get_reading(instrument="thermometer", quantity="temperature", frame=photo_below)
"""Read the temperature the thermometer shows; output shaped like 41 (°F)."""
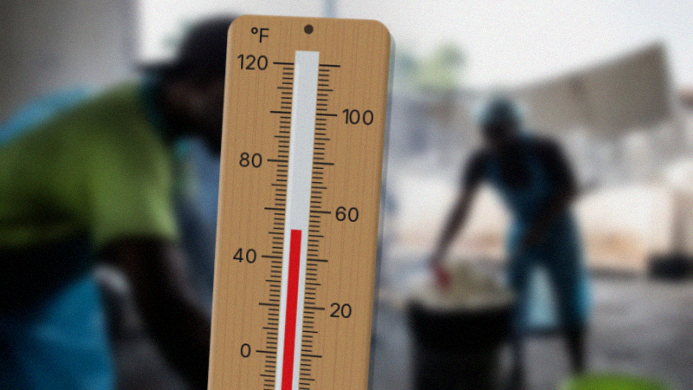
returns 52 (°F)
